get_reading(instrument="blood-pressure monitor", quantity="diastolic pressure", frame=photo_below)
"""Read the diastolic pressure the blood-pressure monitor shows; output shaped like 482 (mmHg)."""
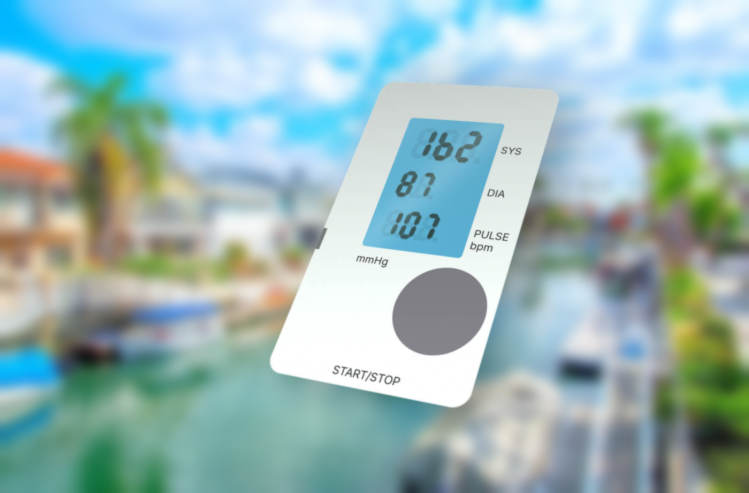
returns 87 (mmHg)
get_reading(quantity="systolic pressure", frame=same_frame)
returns 162 (mmHg)
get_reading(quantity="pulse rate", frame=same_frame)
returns 107 (bpm)
